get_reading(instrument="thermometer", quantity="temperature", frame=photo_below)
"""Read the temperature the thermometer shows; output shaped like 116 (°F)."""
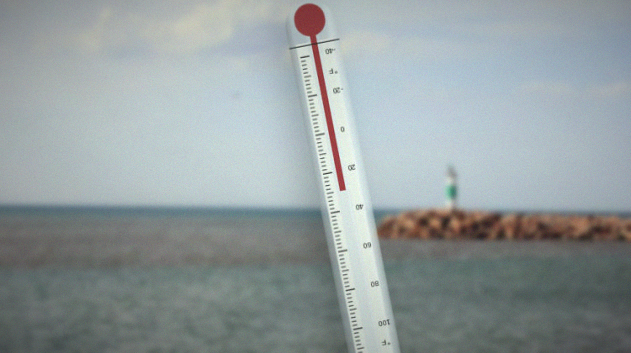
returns 30 (°F)
